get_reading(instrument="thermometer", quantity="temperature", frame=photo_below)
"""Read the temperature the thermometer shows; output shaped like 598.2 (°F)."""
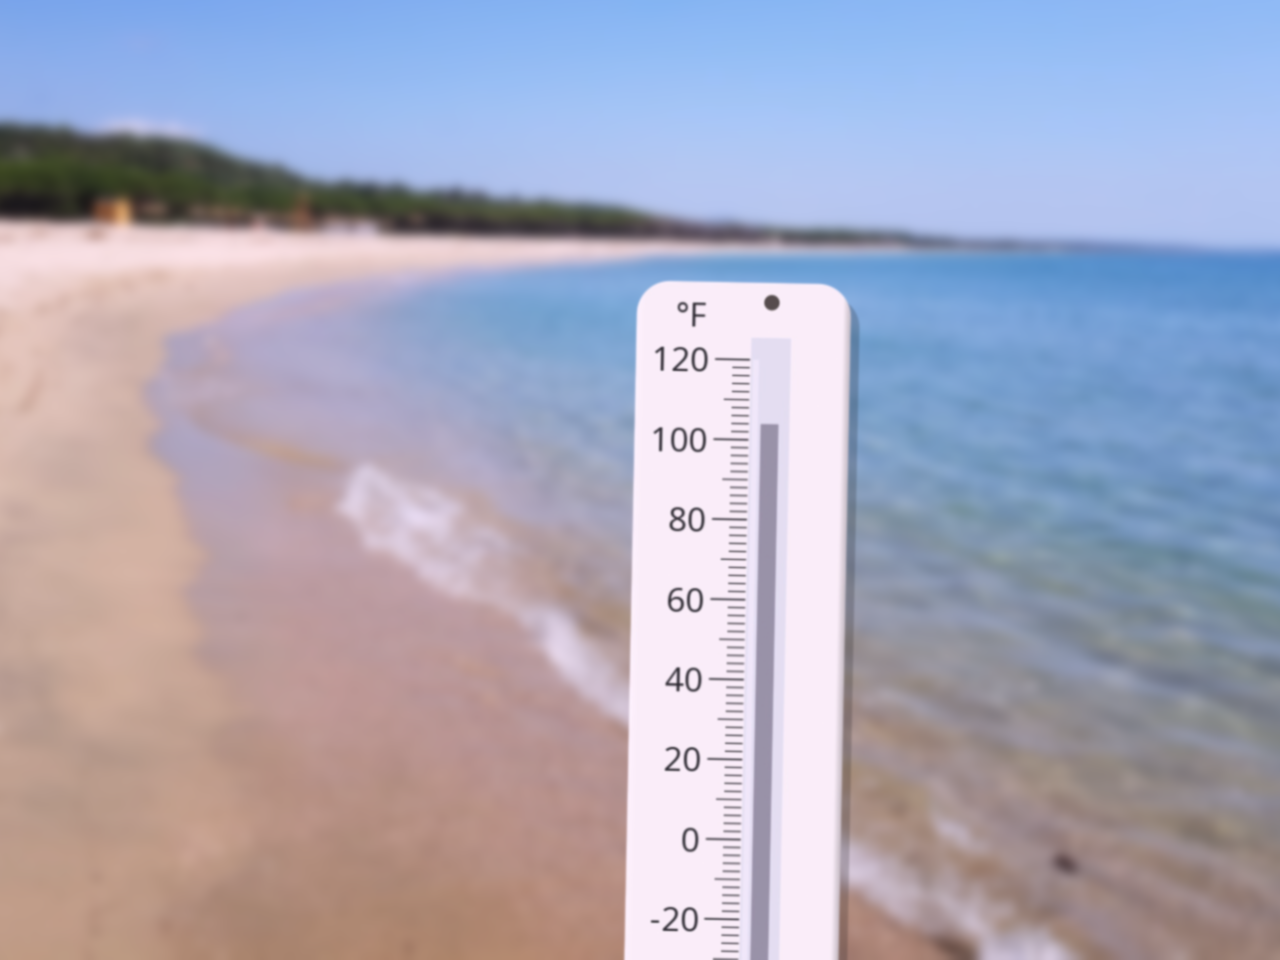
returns 104 (°F)
